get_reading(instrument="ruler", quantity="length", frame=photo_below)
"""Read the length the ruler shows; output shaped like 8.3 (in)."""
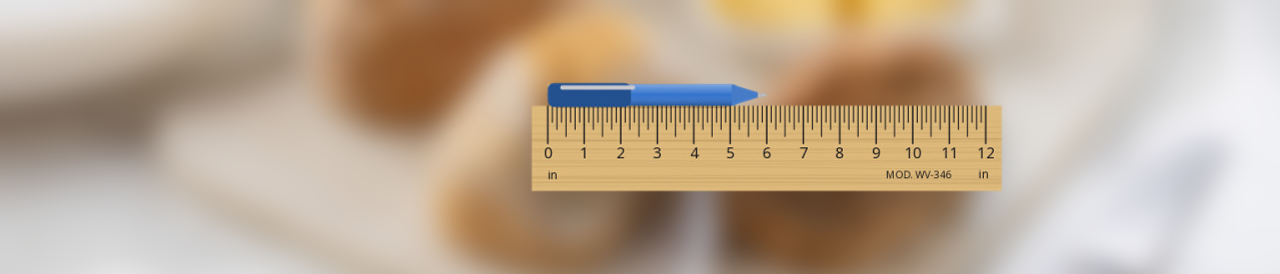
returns 6 (in)
